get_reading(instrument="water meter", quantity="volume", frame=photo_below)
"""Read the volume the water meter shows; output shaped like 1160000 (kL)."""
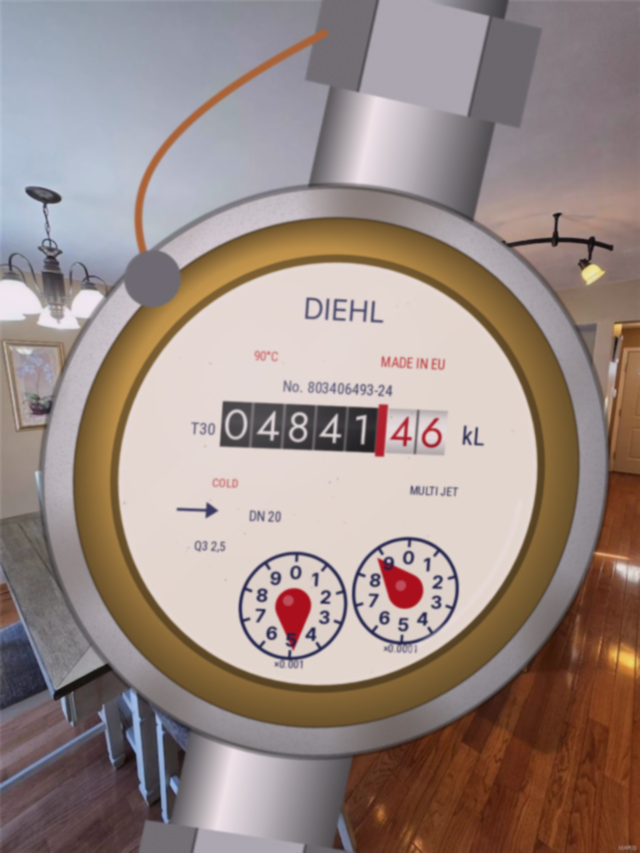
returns 4841.4648 (kL)
